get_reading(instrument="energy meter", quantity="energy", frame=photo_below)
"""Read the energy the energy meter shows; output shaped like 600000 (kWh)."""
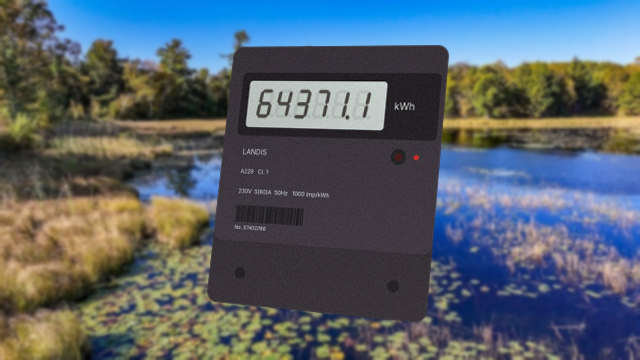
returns 64371.1 (kWh)
